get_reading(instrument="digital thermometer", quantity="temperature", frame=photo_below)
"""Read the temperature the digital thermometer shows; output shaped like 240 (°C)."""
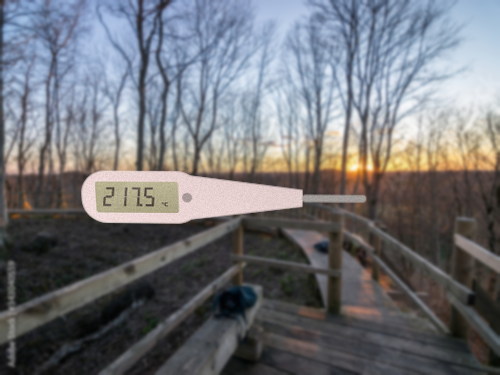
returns 217.5 (°C)
